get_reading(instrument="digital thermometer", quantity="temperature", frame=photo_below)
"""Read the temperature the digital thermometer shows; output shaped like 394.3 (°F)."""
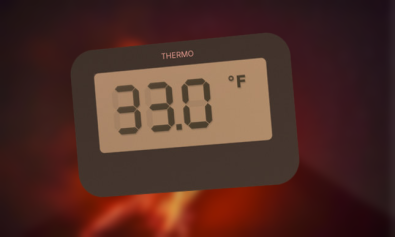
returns 33.0 (°F)
